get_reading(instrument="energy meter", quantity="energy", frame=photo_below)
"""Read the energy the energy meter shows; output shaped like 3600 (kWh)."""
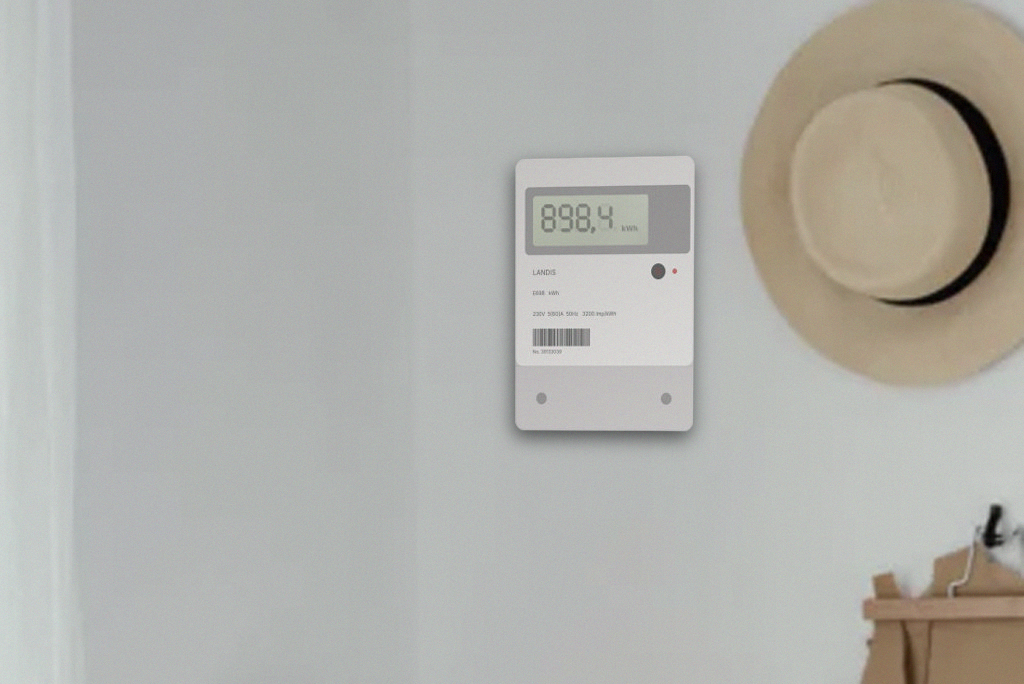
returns 898.4 (kWh)
